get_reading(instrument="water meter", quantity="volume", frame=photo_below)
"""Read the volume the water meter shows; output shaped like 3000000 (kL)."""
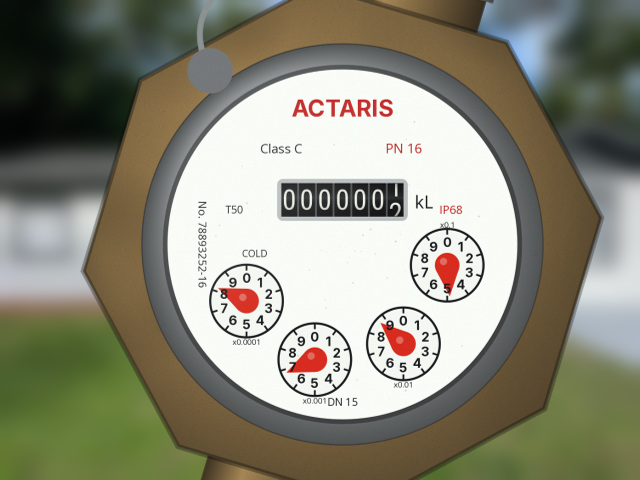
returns 1.4868 (kL)
